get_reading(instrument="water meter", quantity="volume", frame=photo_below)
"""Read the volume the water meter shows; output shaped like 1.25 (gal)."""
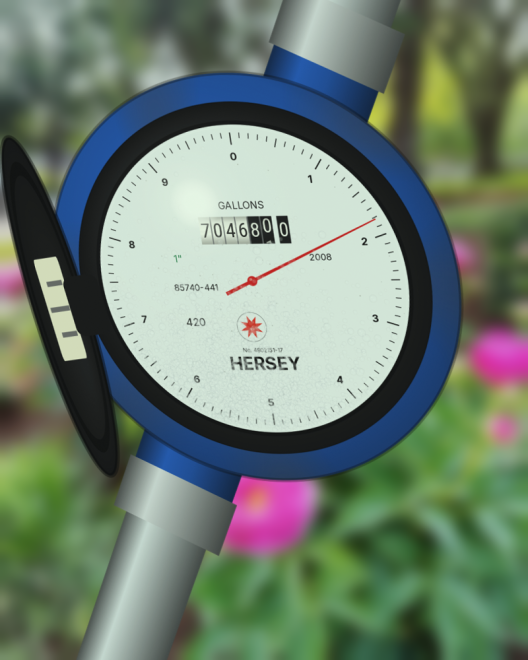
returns 7046801.8 (gal)
